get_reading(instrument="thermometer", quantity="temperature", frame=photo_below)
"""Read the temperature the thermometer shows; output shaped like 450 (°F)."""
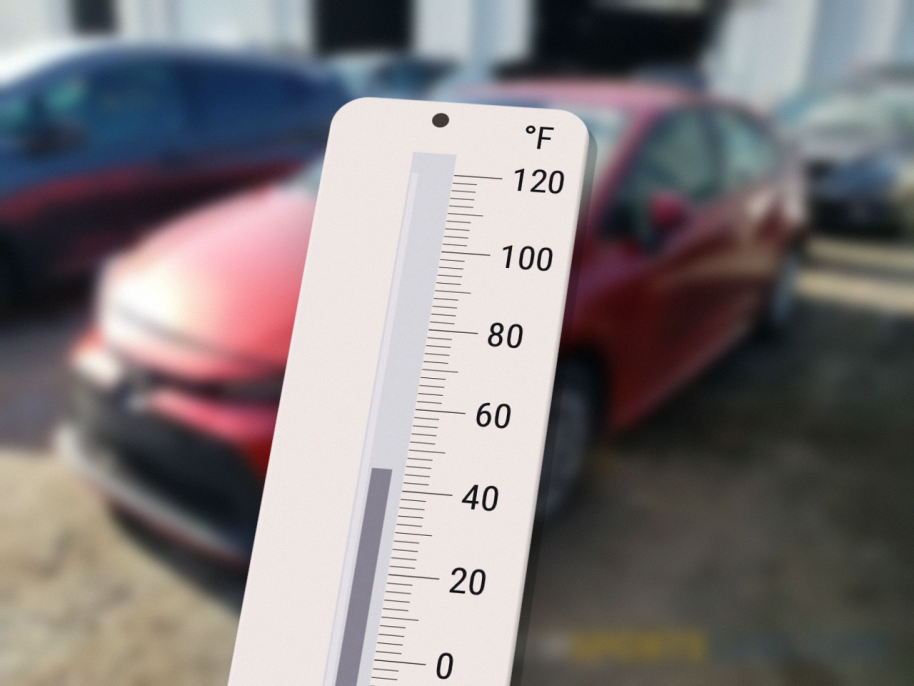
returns 45 (°F)
